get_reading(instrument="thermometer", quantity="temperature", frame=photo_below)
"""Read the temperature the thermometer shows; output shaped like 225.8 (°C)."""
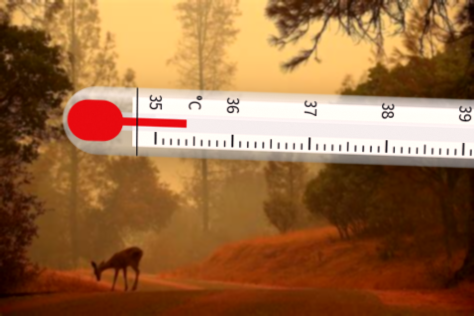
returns 35.4 (°C)
